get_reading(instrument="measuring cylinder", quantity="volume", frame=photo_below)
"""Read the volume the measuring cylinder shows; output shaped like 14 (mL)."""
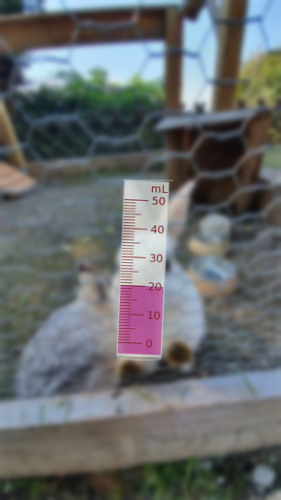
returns 20 (mL)
